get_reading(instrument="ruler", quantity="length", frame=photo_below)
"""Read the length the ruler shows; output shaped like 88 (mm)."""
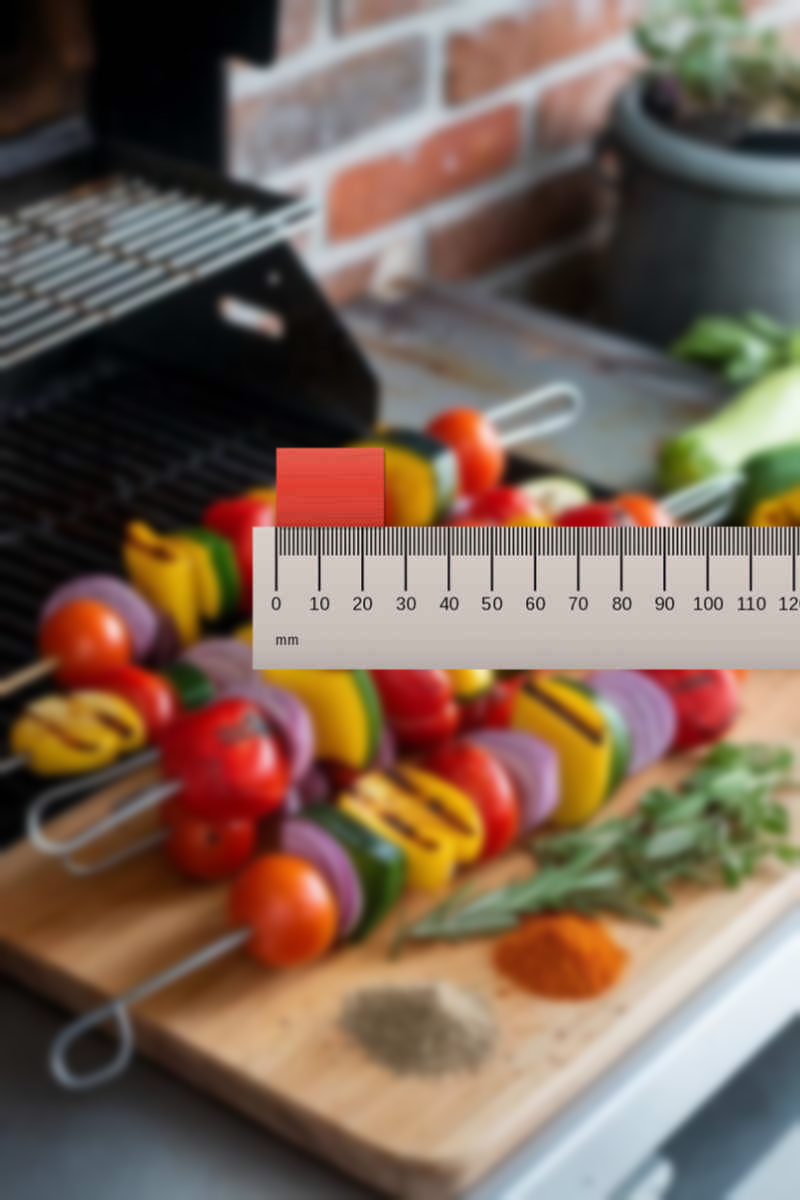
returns 25 (mm)
